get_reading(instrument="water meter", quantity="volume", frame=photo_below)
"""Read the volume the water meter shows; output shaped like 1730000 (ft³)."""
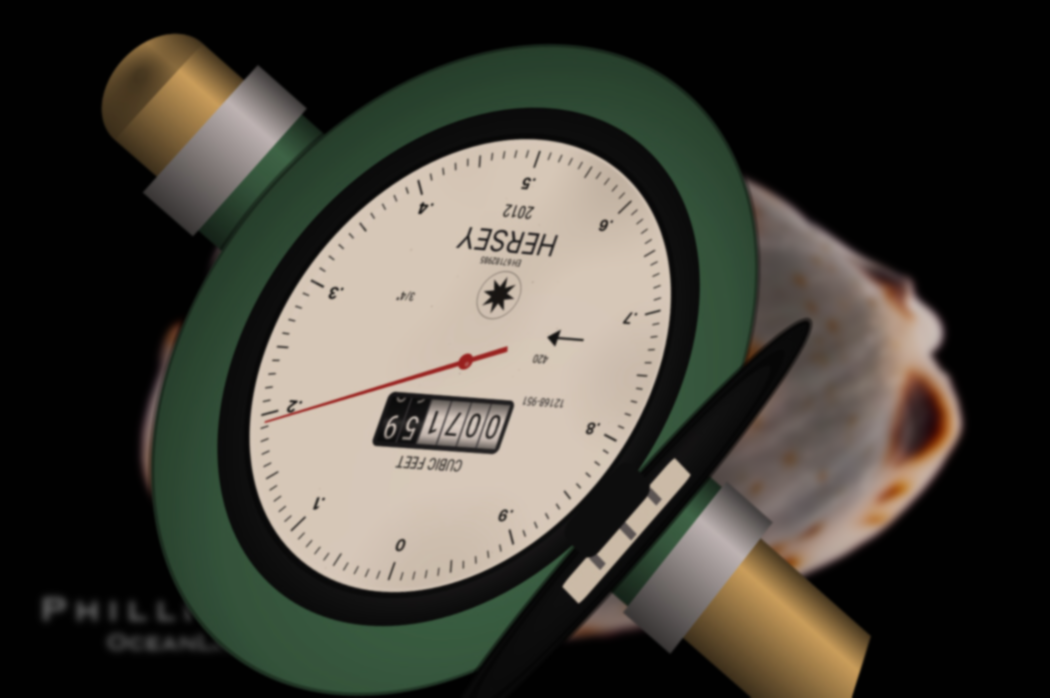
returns 7159.19 (ft³)
